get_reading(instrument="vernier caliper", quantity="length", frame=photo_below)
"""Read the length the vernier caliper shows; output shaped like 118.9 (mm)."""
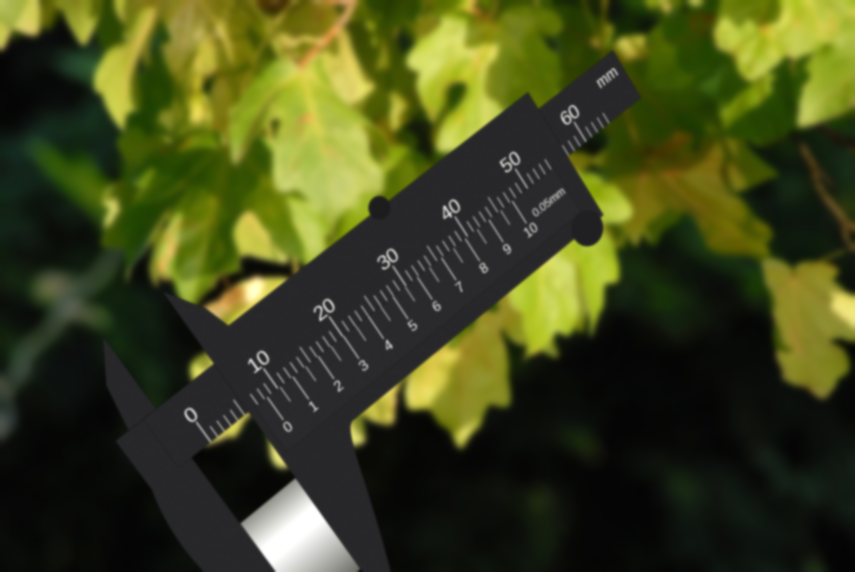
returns 8.4 (mm)
